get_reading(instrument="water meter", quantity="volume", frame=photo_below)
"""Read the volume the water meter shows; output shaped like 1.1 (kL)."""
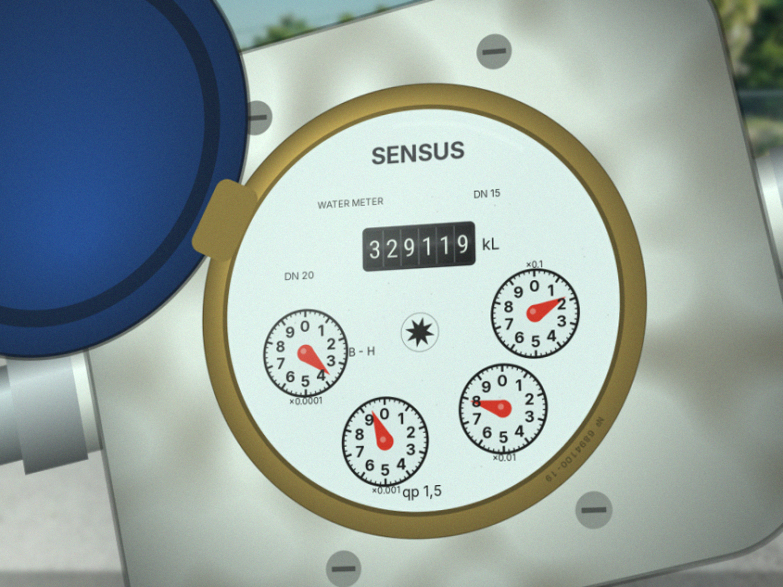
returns 329119.1793 (kL)
